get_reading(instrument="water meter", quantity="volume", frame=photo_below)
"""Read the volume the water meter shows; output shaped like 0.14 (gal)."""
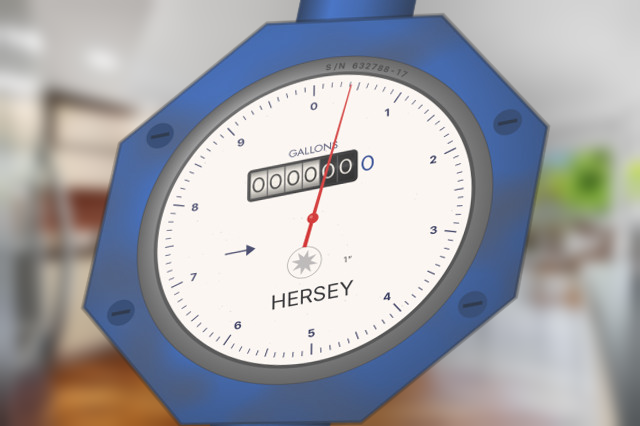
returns 0.4 (gal)
